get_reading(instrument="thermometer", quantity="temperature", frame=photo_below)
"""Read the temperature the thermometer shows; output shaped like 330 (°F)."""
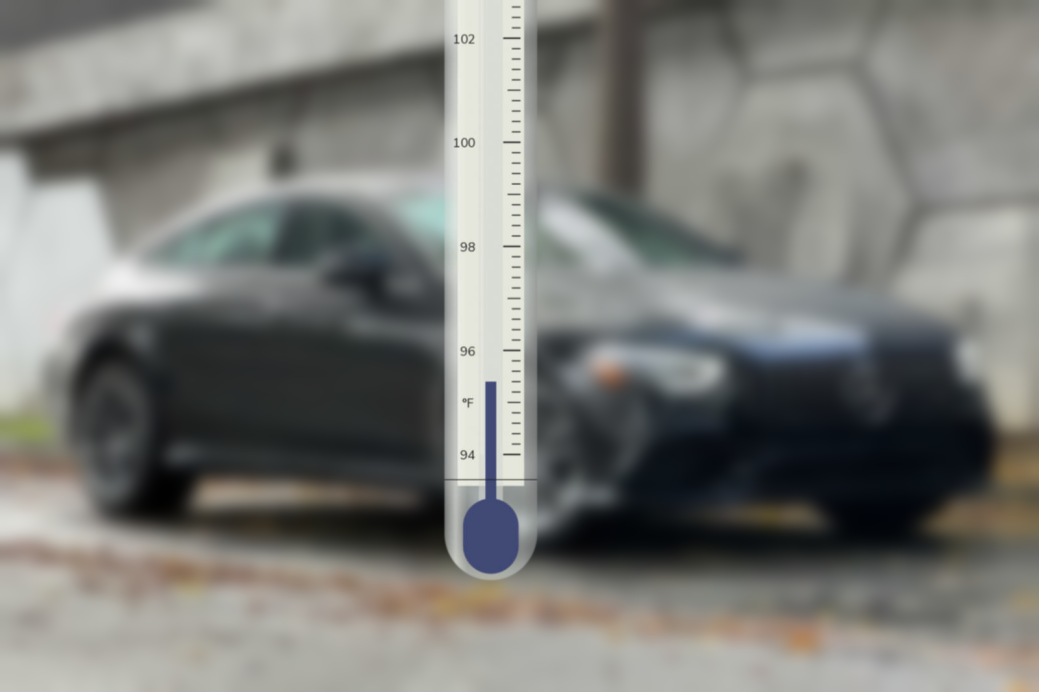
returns 95.4 (°F)
